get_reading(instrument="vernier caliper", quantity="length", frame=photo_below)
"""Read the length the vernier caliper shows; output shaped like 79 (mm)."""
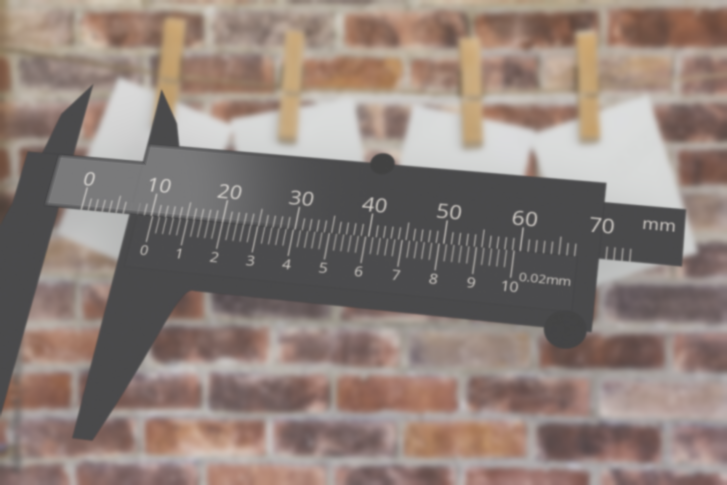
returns 10.2 (mm)
